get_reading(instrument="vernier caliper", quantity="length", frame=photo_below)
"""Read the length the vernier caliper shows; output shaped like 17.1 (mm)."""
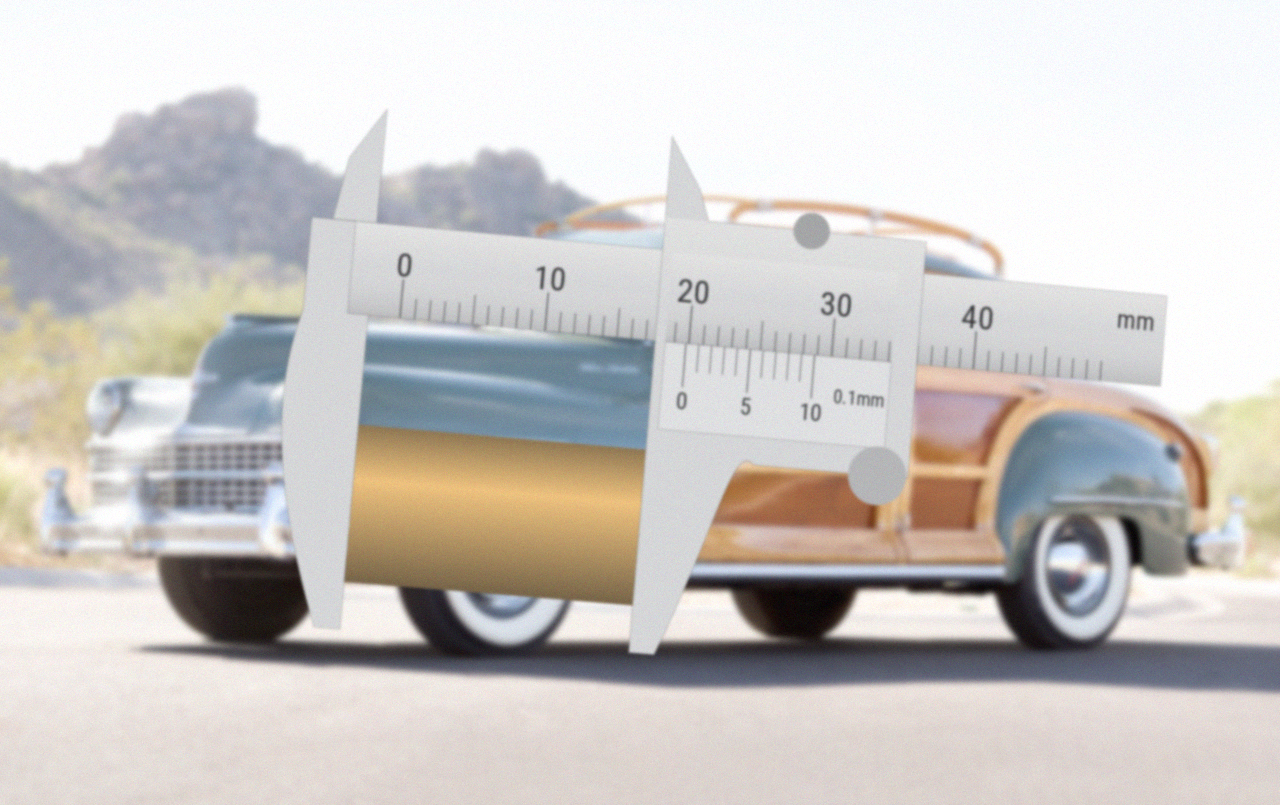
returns 19.8 (mm)
